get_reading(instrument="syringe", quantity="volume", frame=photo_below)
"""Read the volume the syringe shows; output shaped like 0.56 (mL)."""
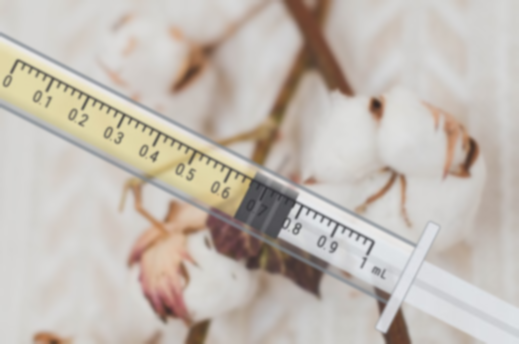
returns 0.66 (mL)
